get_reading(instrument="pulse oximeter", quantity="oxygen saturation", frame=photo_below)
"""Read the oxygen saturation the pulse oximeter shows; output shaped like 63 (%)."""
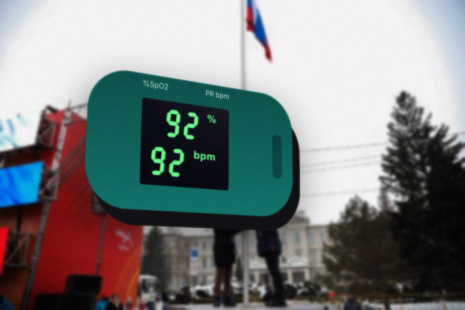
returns 92 (%)
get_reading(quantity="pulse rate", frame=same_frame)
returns 92 (bpm)
